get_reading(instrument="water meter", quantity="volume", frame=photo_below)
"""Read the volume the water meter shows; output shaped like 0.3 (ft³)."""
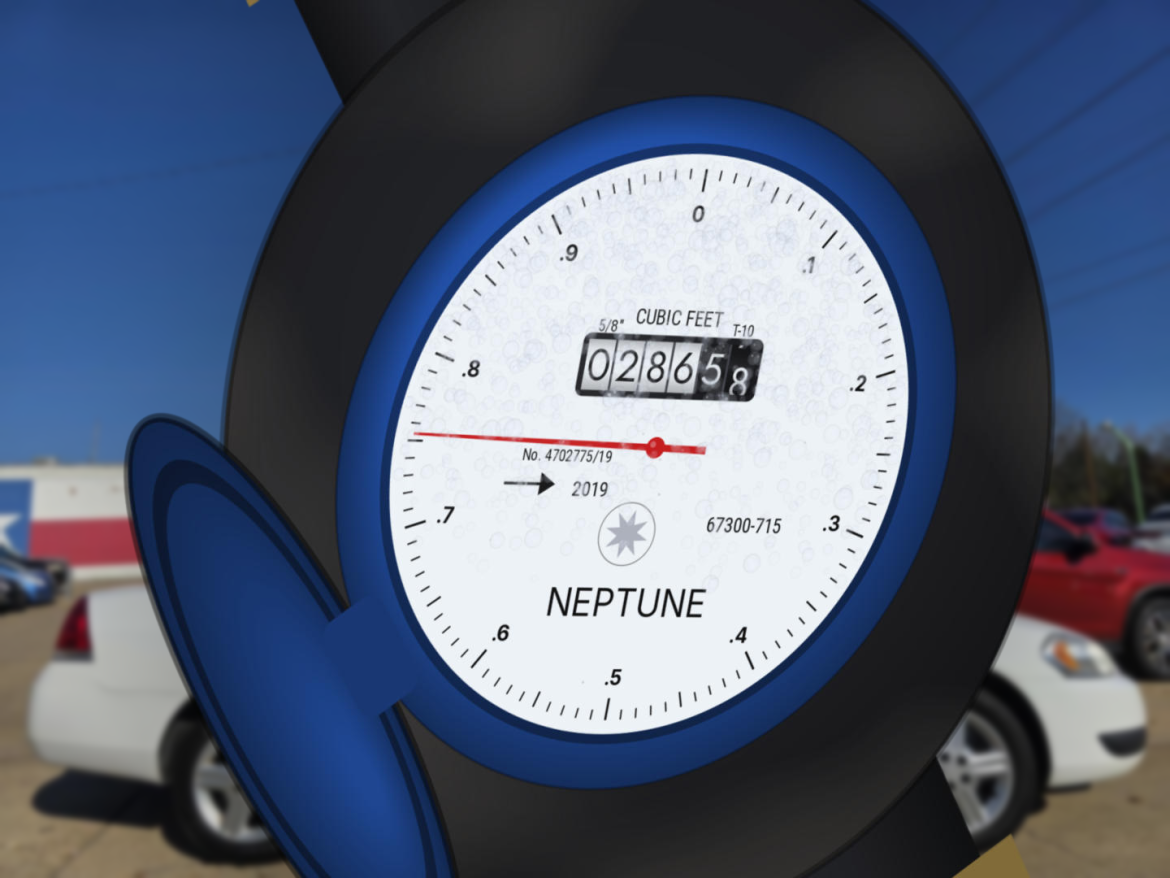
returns 28657.75 (ft³)
